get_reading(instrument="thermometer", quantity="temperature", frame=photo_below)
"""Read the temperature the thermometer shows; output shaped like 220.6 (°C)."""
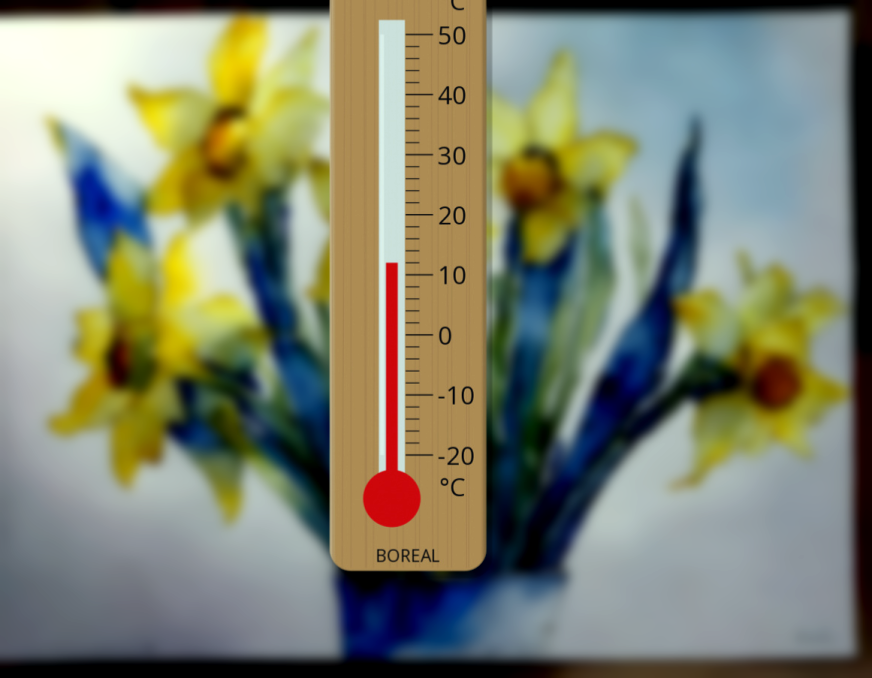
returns 12 (°C)
